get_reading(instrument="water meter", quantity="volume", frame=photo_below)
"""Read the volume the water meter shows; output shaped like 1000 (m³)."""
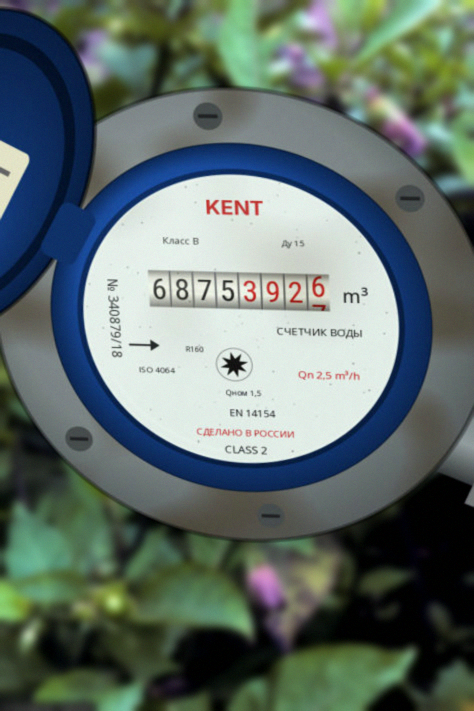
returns 6875.3926 (m³)
